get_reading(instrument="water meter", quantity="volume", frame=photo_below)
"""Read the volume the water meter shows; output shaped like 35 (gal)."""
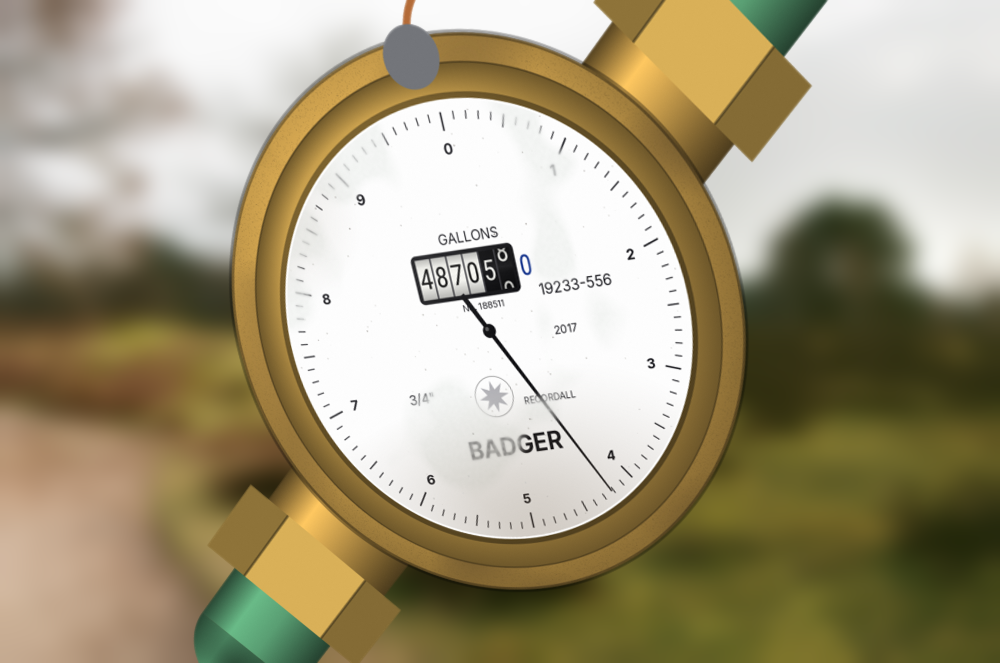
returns 4870584.2 (gal)
